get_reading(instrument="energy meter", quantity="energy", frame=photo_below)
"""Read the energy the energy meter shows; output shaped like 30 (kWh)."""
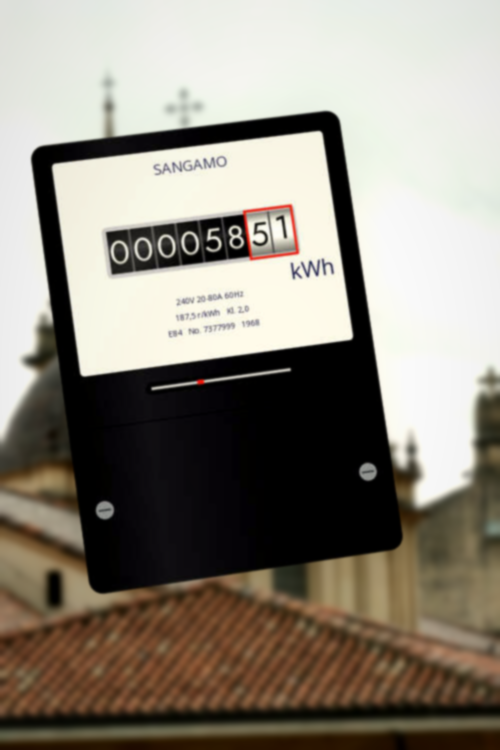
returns 58.51 (kWh)
